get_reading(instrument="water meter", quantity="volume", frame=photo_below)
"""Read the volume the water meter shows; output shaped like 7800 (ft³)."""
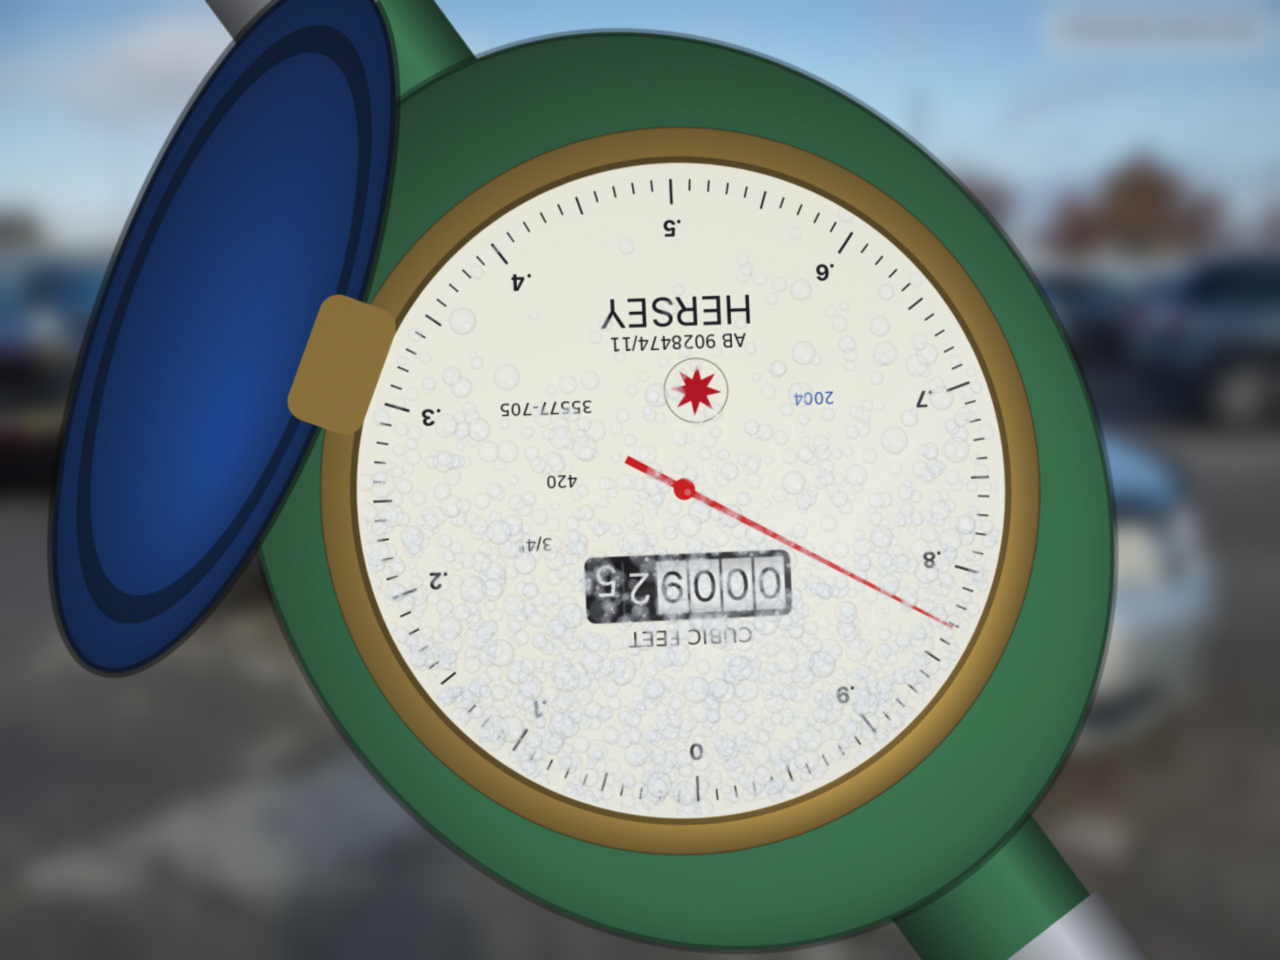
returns 924.83 (ft³)
